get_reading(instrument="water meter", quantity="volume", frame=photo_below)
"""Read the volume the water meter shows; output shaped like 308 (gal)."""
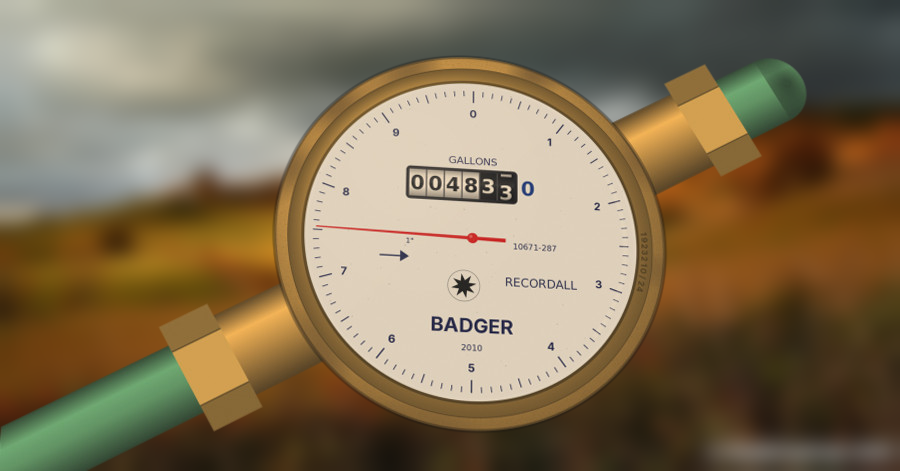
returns 48327.5 (gal)
